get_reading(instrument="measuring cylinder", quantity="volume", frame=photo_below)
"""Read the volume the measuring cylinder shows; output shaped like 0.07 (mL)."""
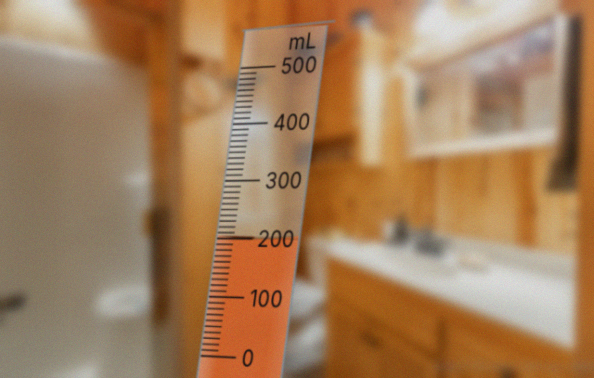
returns 200 (mL)
